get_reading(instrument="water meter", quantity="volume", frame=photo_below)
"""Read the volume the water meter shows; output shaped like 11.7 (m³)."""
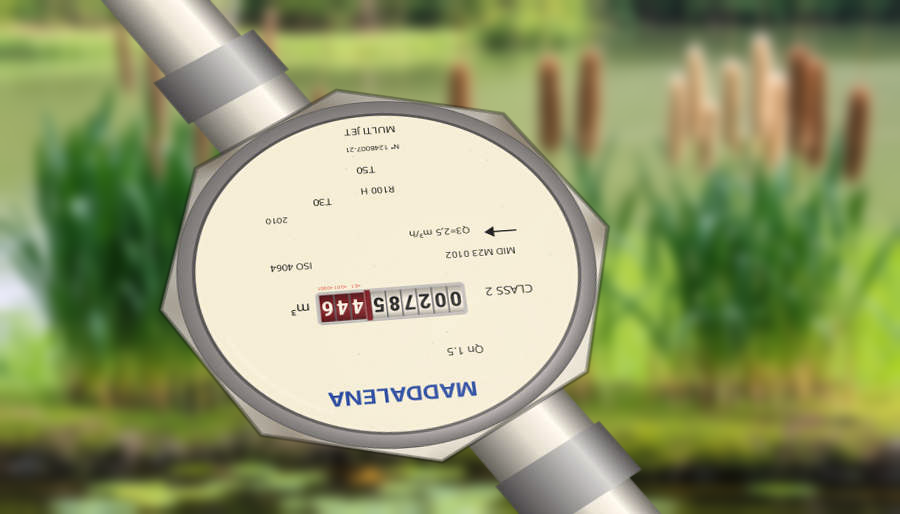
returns 2785.446 (m³)
